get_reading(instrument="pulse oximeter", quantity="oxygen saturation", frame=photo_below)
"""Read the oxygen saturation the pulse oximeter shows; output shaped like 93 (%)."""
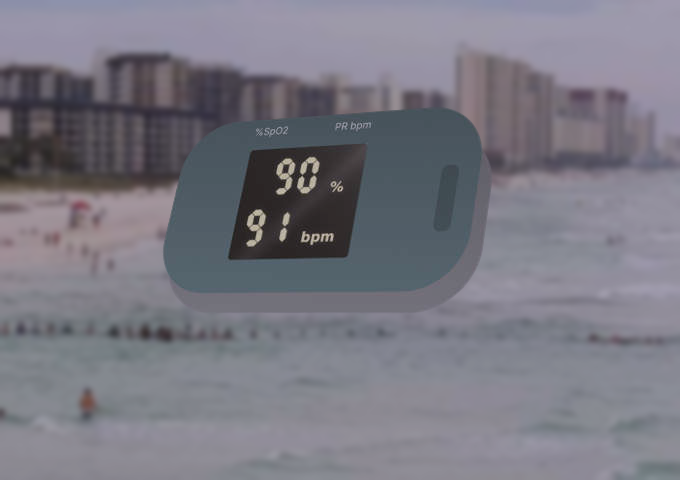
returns 90 (%)
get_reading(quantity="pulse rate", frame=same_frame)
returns 91 (bpm)
